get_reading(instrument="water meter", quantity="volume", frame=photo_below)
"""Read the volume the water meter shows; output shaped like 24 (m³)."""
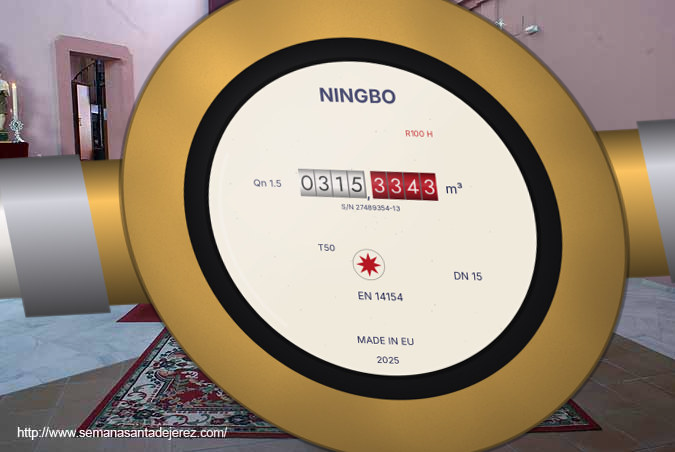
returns 315.3343 (m³)
